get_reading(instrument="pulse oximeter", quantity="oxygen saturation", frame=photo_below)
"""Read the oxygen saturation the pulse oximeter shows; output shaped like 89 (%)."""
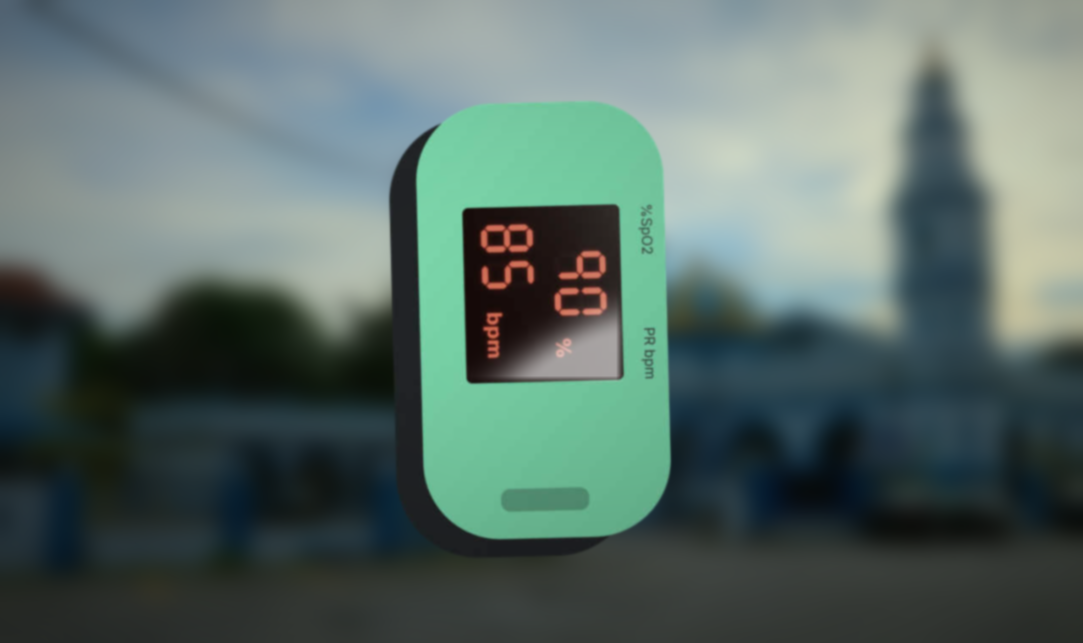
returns 90 (%)
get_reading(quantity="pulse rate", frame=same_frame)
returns 85 (bpm)
